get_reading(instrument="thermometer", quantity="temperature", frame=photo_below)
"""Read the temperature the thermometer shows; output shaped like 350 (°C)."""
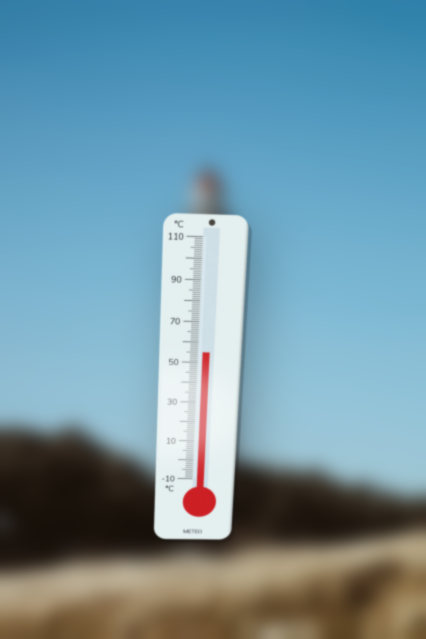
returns 55 (°C)
